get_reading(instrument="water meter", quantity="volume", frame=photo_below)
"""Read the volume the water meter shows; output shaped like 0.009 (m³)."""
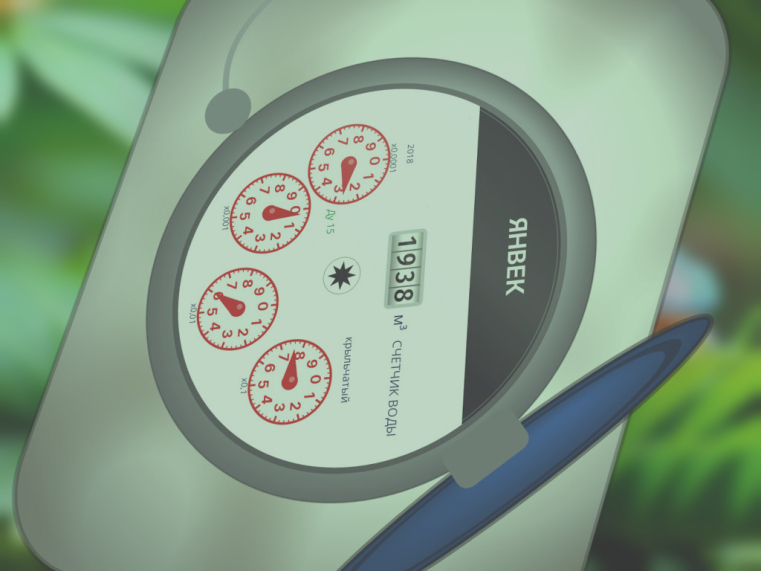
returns 1938.7602 (m³)
